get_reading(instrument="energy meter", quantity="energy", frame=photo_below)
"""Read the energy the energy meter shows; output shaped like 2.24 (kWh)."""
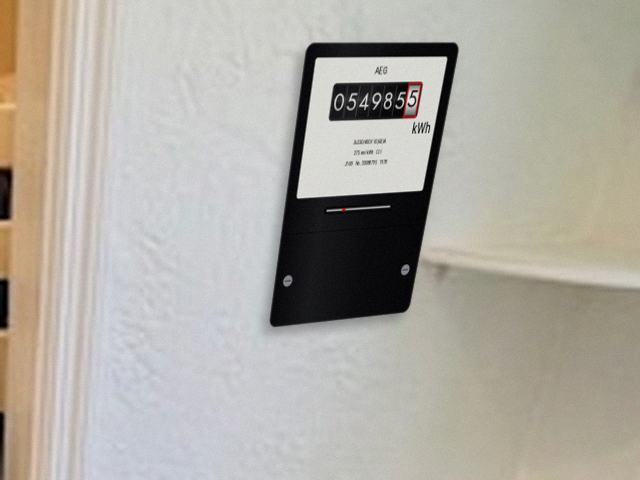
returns 54985.5 (kWh)
